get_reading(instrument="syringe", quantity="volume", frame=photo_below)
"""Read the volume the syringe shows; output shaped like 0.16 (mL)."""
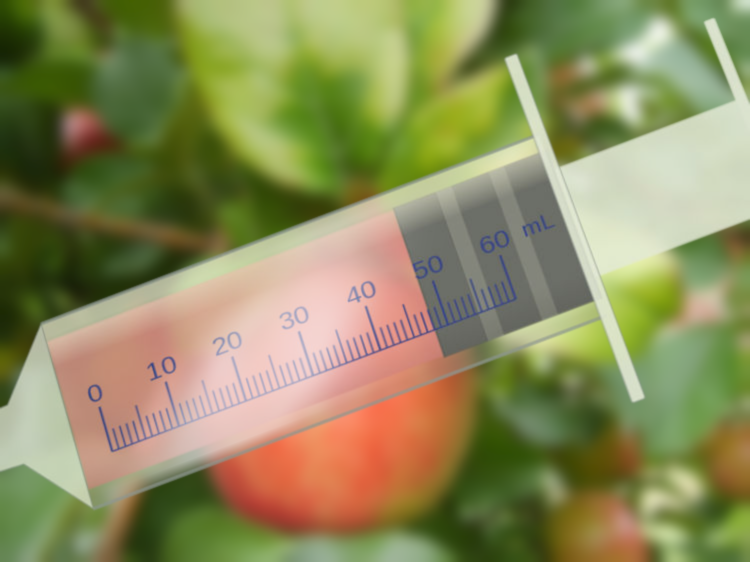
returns 48 (mL)
